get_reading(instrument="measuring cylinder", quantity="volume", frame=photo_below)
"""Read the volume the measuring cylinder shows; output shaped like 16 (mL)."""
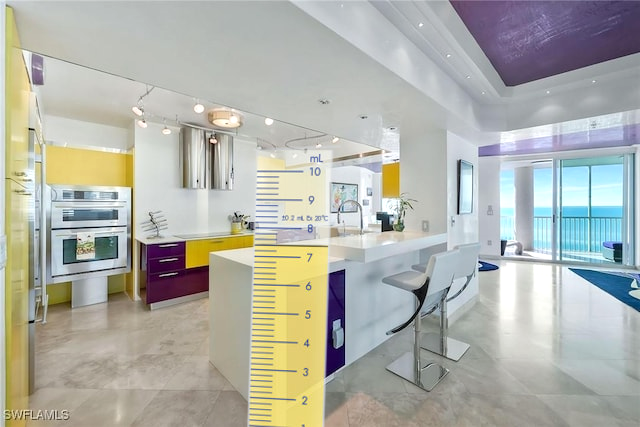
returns 7.4 (mL)
